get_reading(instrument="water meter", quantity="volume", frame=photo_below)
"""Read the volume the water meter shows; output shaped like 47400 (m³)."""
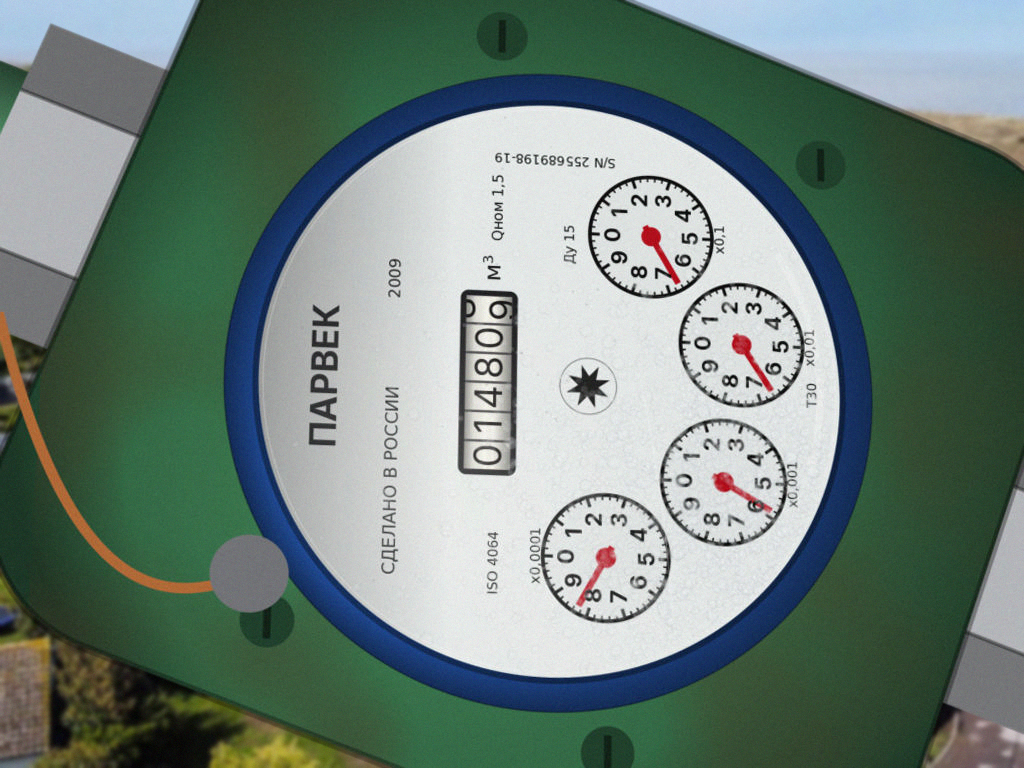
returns 14808.6658 (m³)
